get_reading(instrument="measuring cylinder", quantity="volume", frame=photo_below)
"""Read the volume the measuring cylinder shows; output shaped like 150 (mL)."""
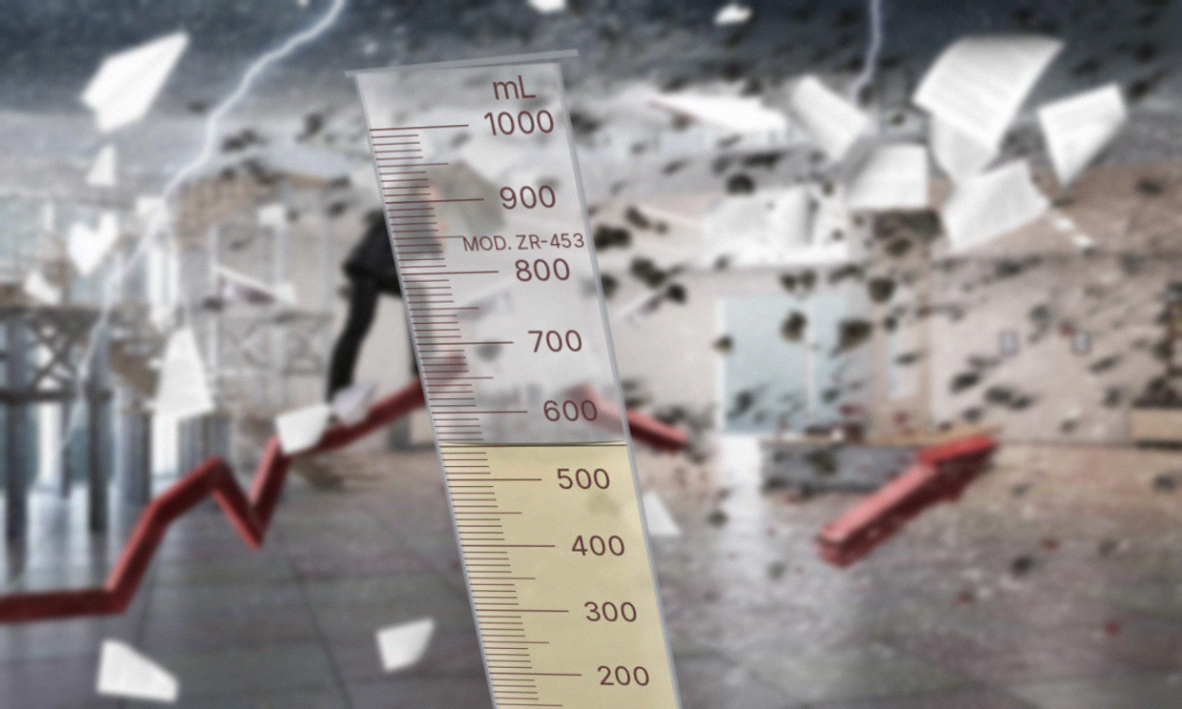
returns 550 (mL)
